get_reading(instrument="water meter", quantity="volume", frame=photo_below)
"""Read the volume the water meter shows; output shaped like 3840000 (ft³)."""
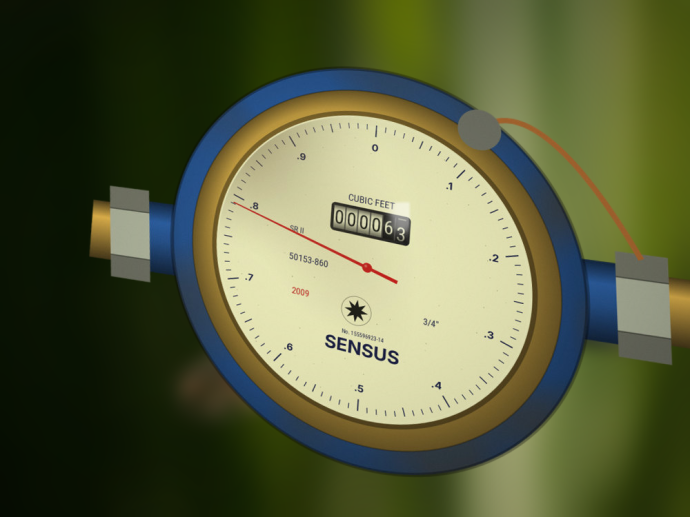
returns 62.79 (ft³)
